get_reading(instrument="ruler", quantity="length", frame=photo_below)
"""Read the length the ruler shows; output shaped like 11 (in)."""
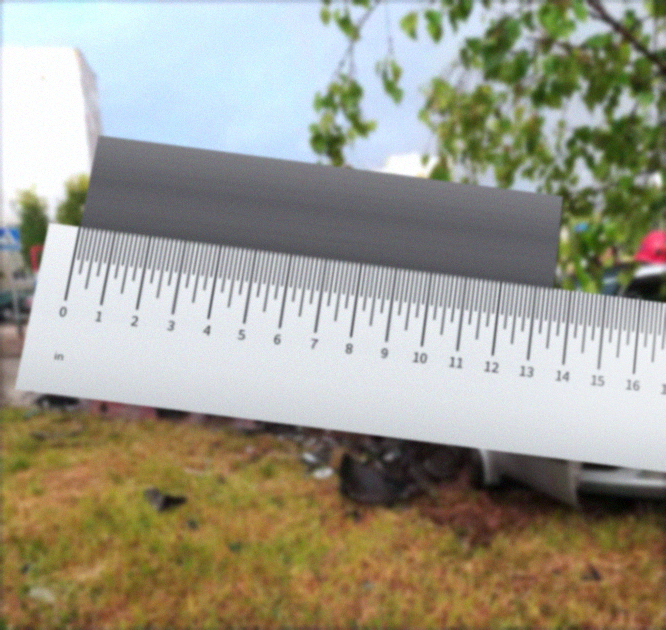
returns 13.5 (in)
